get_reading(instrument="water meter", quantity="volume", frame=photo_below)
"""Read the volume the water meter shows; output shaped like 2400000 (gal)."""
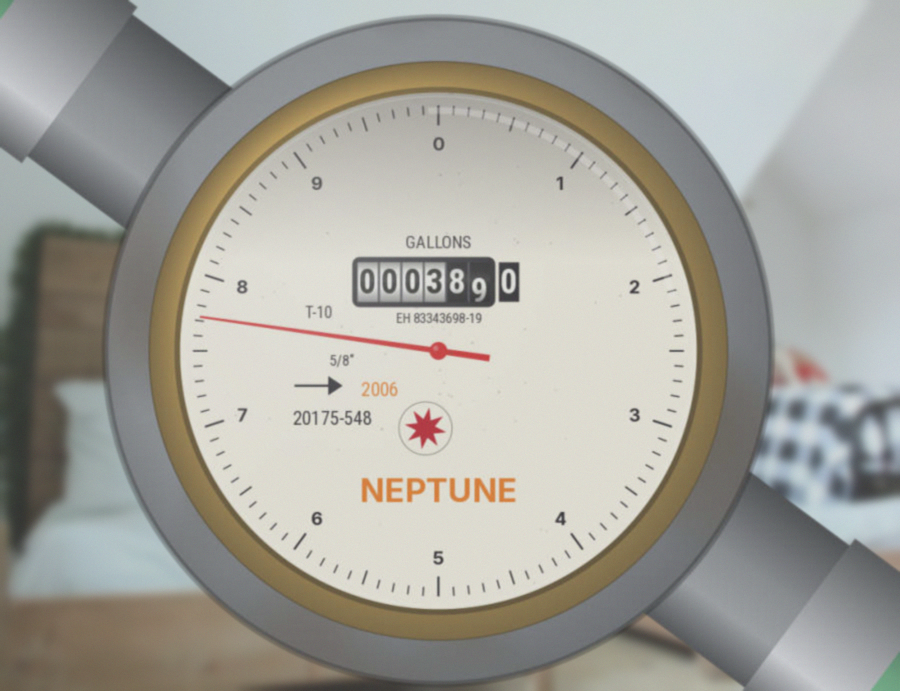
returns 3887.7 (gal)
